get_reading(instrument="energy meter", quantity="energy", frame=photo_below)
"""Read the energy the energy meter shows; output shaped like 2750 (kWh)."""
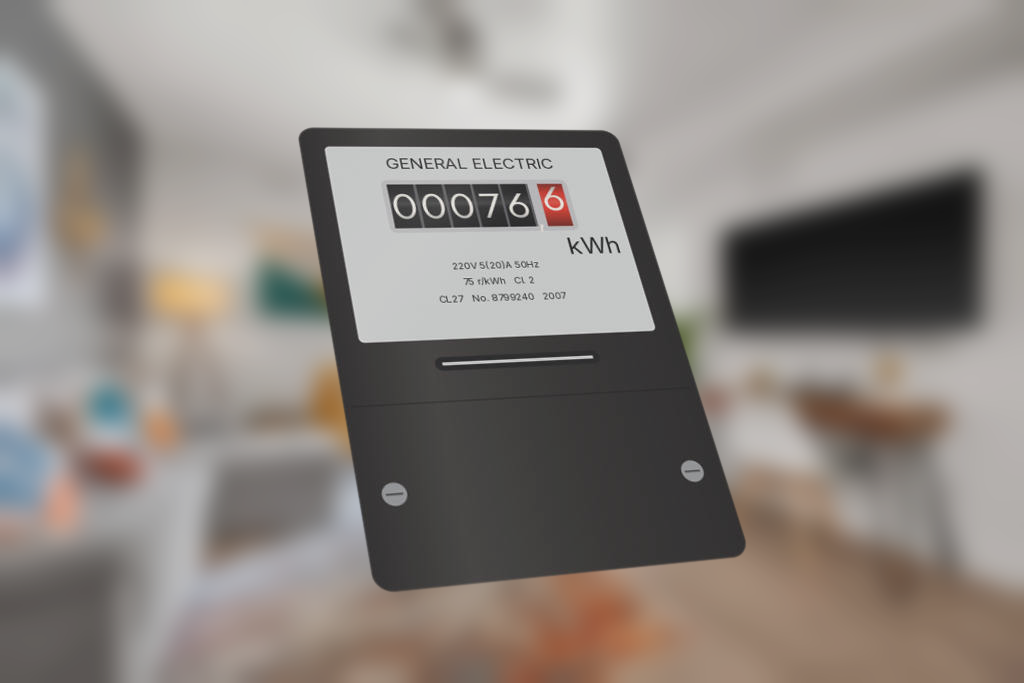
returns 76.6 (kWh)
